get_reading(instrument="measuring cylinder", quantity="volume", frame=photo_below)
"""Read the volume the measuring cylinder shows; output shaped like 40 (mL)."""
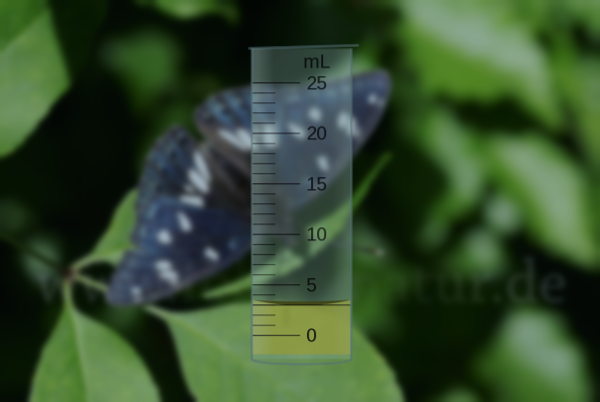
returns 3 (mL)
